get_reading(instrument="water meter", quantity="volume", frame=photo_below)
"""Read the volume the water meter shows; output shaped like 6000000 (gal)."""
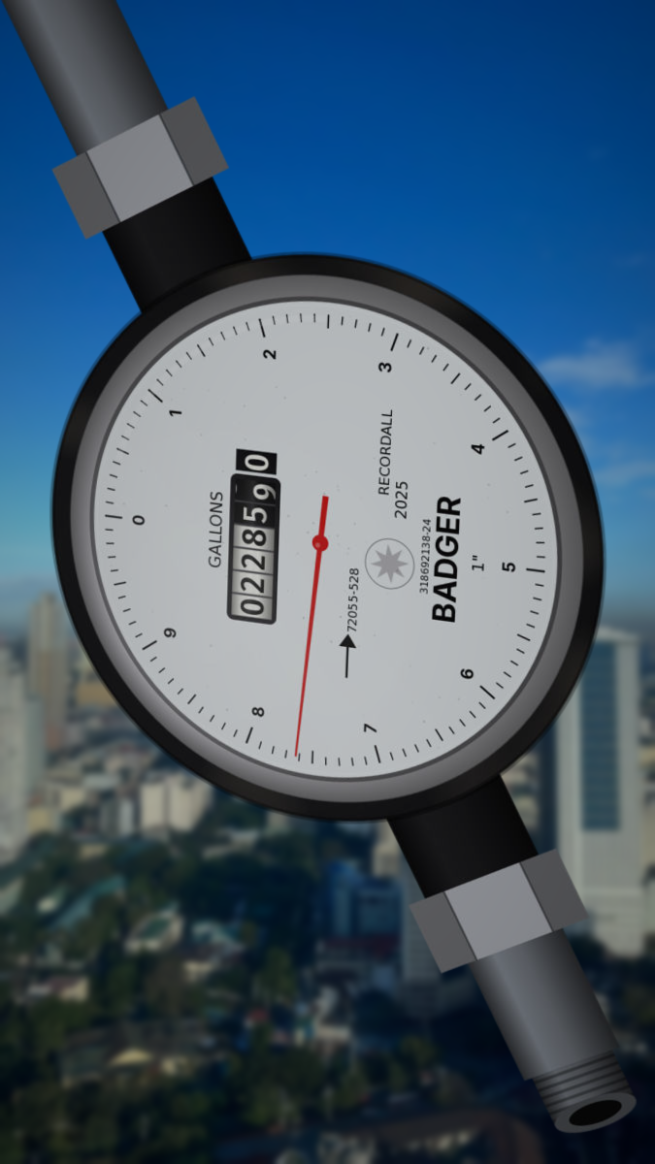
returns 228587.6 (gal)
